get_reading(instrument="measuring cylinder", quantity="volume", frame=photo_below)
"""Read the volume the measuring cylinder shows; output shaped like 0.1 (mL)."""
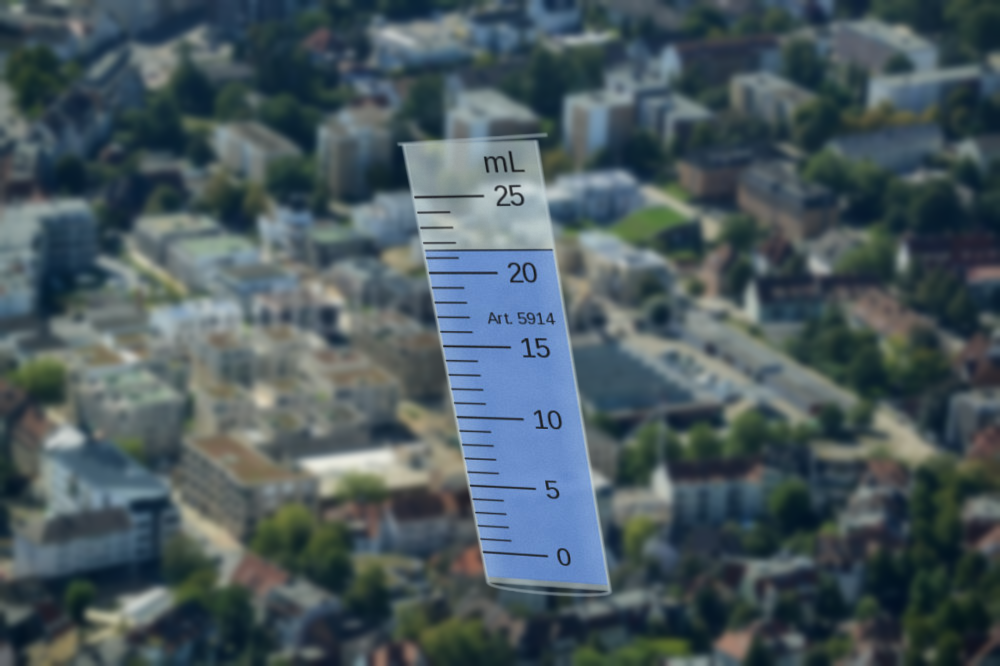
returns 21.5 (mL)
